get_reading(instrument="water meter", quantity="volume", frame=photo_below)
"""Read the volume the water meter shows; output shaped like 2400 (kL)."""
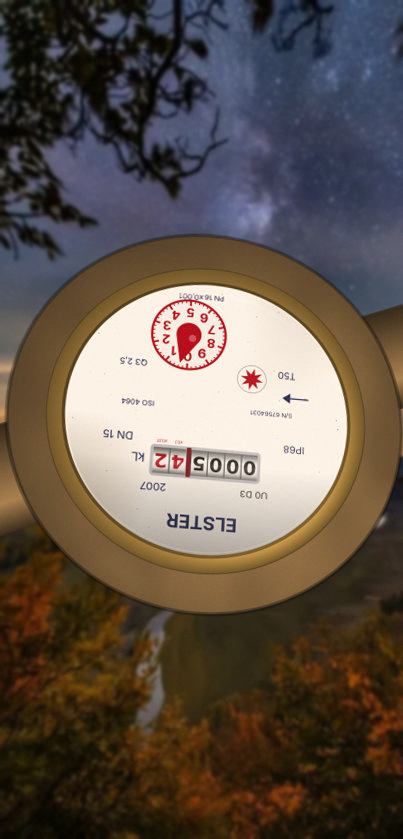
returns 5.420 (kL)
